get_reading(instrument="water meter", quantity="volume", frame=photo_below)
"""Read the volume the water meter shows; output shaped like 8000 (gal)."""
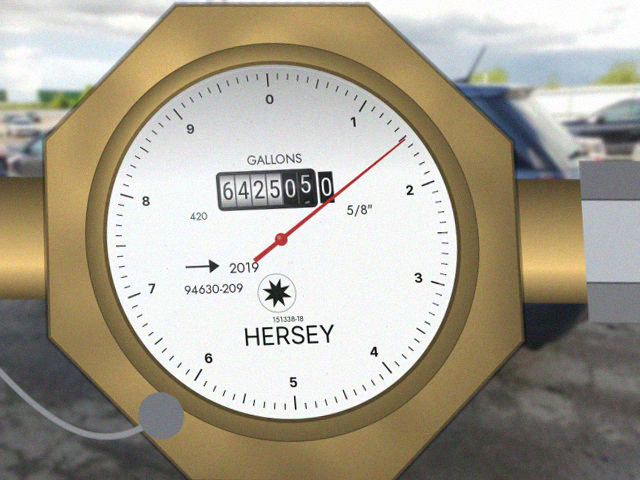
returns 6425051.5 (gal)
